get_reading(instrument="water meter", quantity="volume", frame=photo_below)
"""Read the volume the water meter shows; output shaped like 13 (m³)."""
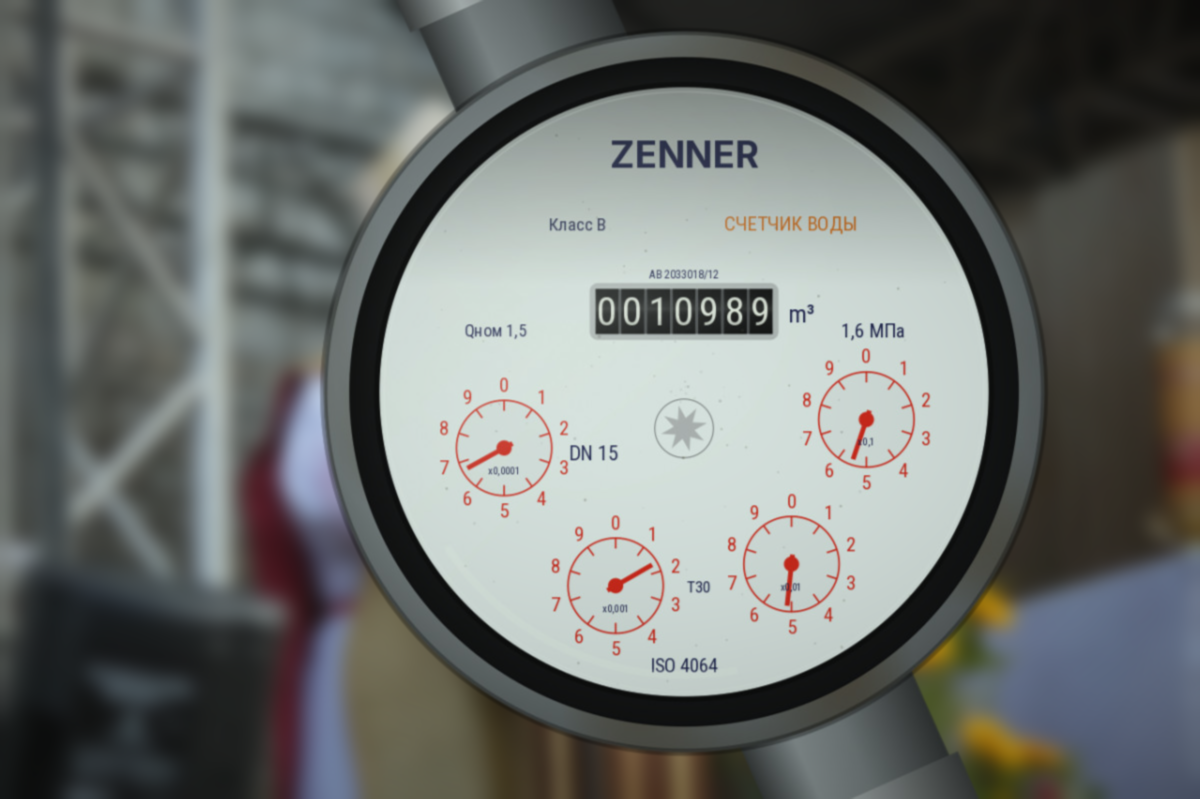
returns 10989.5516 (m³)
